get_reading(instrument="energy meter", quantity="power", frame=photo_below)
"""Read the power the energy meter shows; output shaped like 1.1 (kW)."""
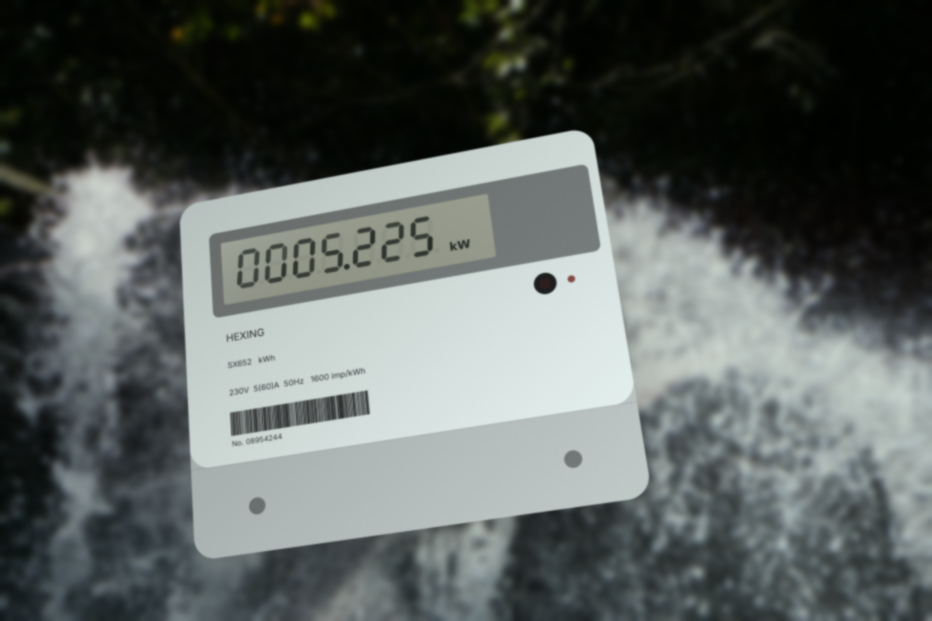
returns 5.225 (kW)
